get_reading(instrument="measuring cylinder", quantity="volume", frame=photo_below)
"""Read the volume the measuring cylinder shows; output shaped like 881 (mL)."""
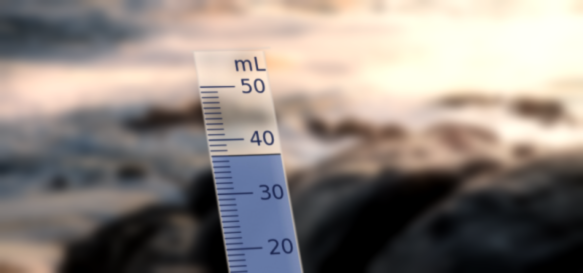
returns 37 (mL)
